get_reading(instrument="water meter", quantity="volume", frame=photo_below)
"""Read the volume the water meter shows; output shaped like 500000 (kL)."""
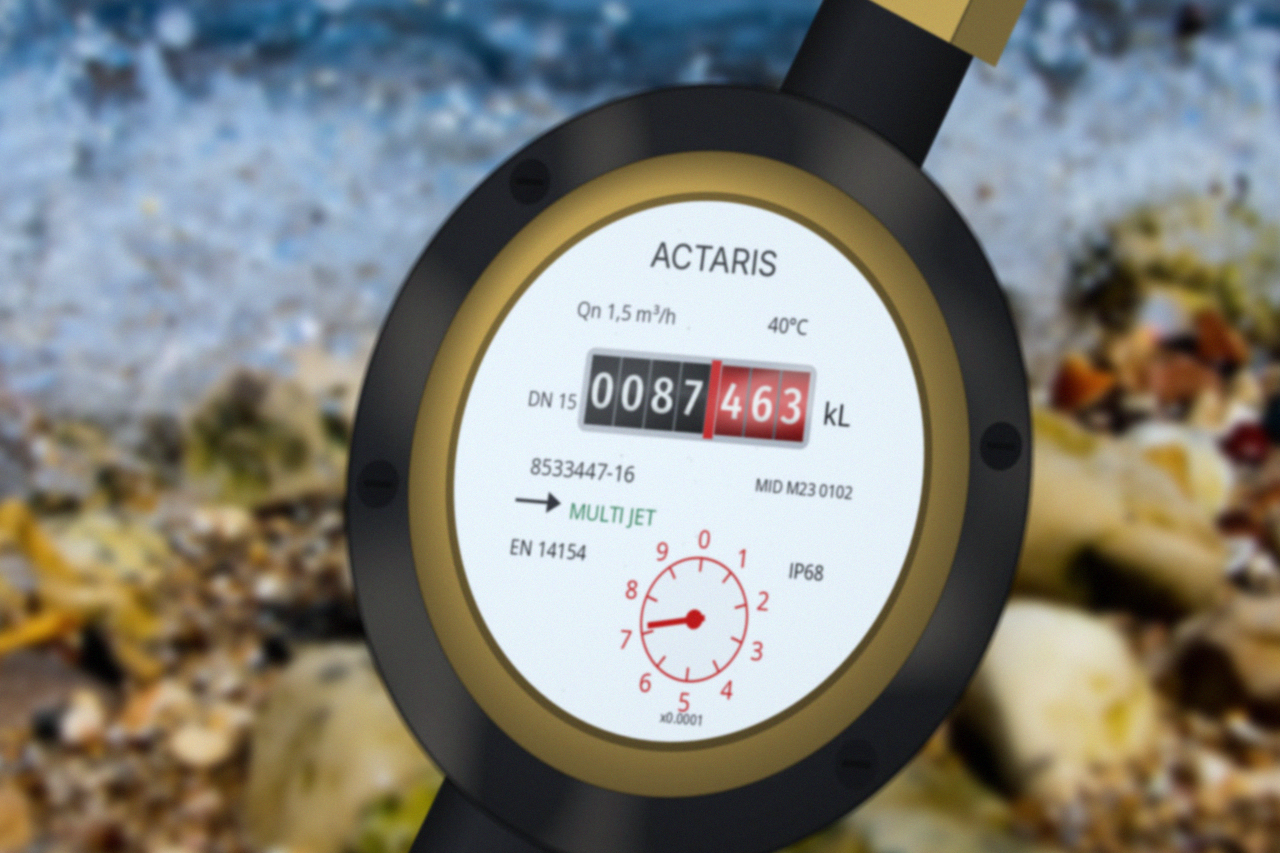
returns 87.4637 (kL)
